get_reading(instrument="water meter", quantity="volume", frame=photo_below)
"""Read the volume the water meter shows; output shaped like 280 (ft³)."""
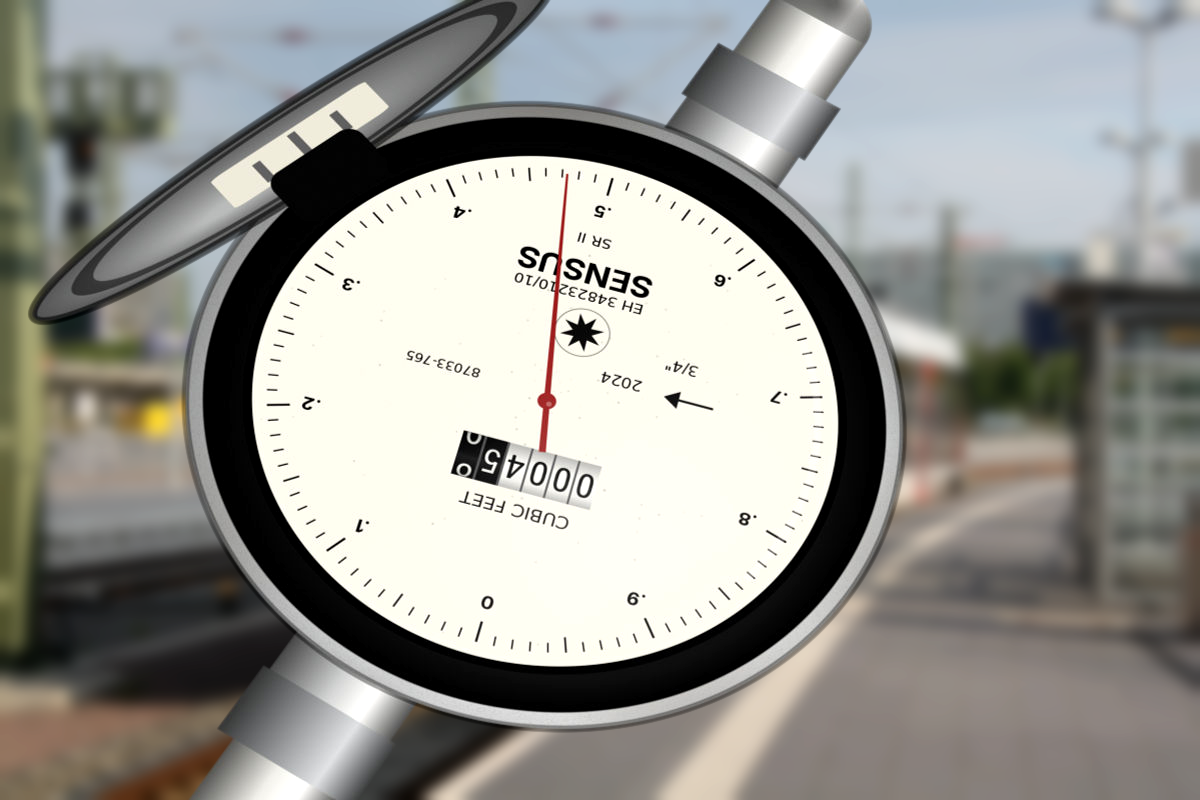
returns 458.47 (ft³)
